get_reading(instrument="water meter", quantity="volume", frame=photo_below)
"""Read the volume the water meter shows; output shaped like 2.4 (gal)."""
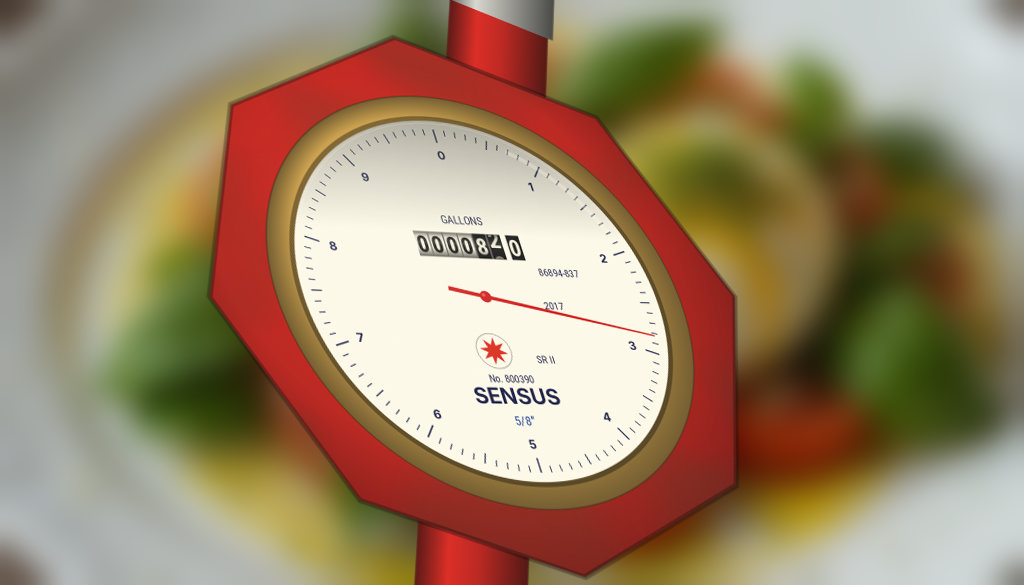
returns 822.8 (gal)
